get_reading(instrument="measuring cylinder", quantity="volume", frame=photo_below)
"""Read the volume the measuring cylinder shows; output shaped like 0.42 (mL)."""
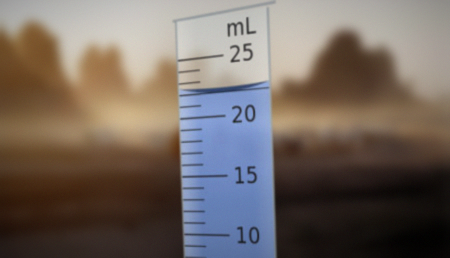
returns 22 (mL)
